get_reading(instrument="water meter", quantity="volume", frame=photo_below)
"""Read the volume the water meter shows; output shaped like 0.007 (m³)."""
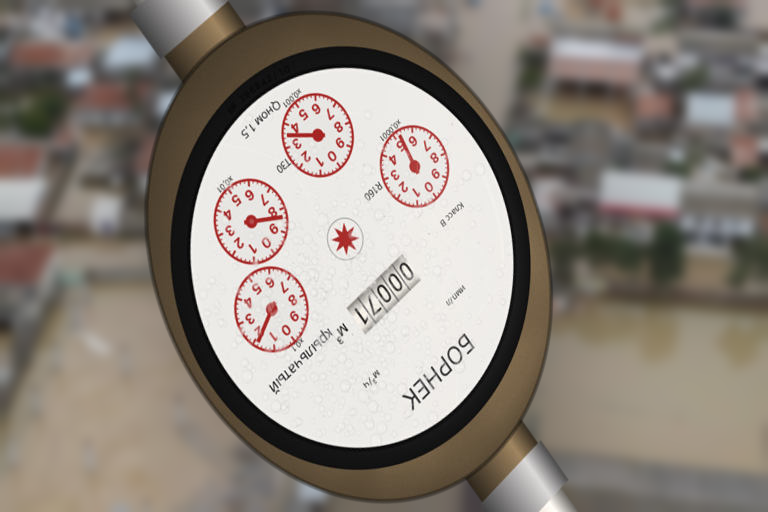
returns 71.1835 (m³)
